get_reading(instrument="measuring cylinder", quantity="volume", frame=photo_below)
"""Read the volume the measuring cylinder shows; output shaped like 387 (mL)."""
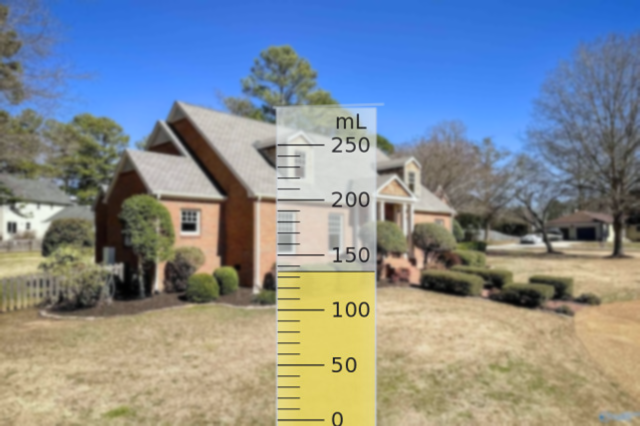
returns 135 (mL)
